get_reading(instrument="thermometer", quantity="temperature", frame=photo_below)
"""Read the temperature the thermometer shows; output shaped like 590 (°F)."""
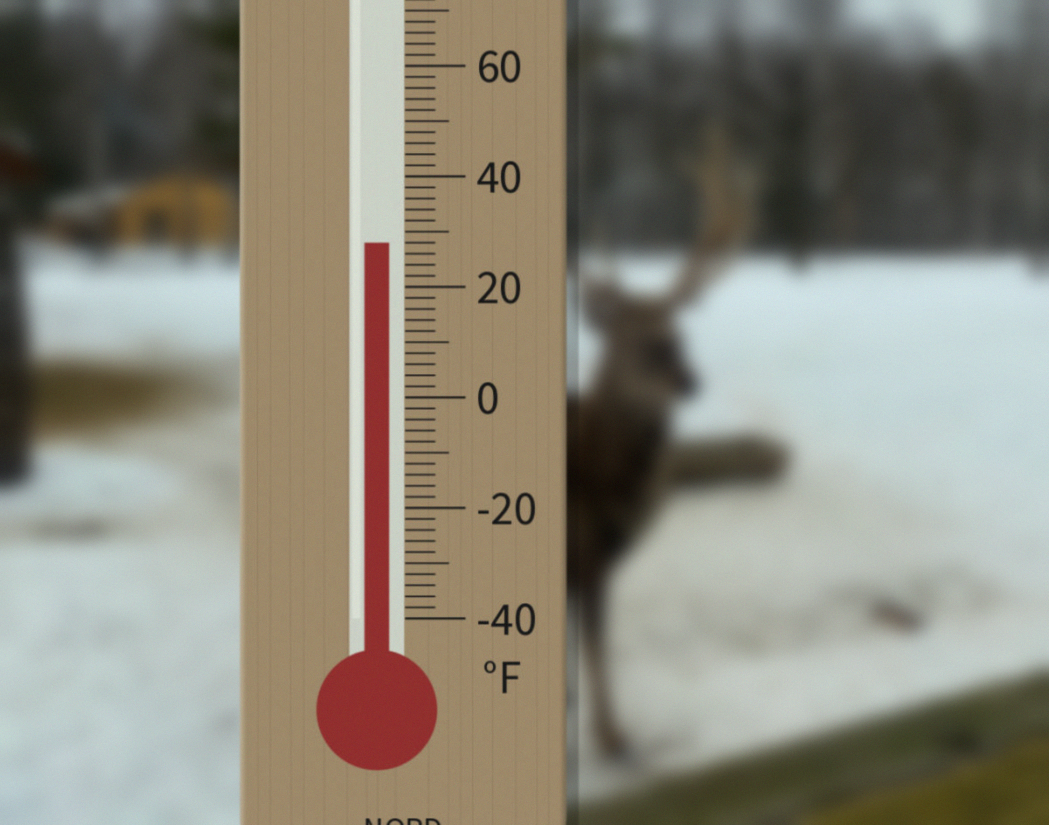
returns 28 (°F)
